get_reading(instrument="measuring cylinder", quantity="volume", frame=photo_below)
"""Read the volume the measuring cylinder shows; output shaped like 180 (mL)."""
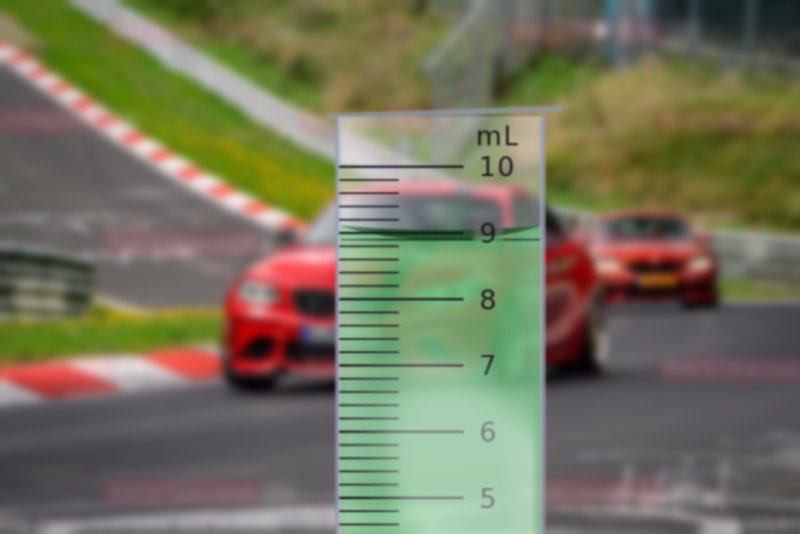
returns 8.9 (mL)
